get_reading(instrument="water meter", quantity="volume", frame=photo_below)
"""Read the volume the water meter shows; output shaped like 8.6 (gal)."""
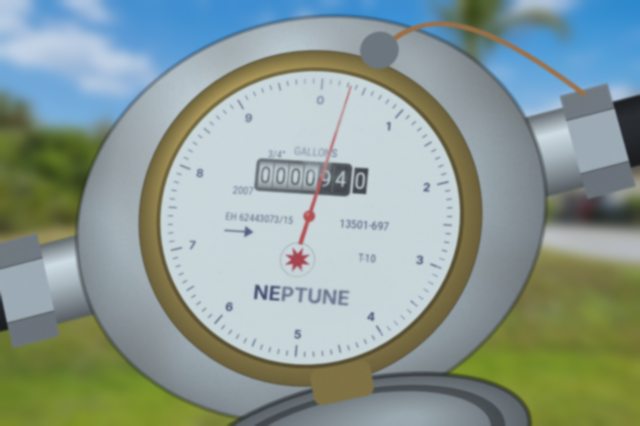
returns 940.3 (gal)
